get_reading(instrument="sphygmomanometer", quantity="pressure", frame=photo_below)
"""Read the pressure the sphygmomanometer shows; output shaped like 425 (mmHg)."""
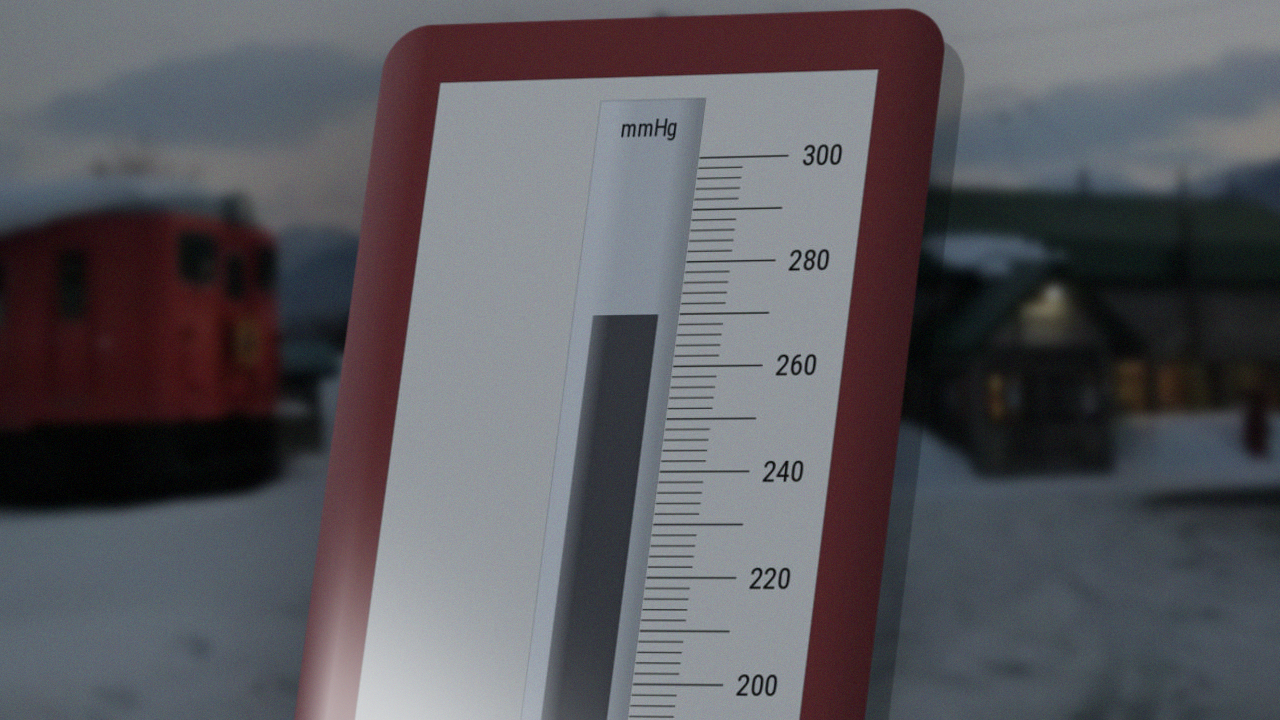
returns 270 (mmHg)
